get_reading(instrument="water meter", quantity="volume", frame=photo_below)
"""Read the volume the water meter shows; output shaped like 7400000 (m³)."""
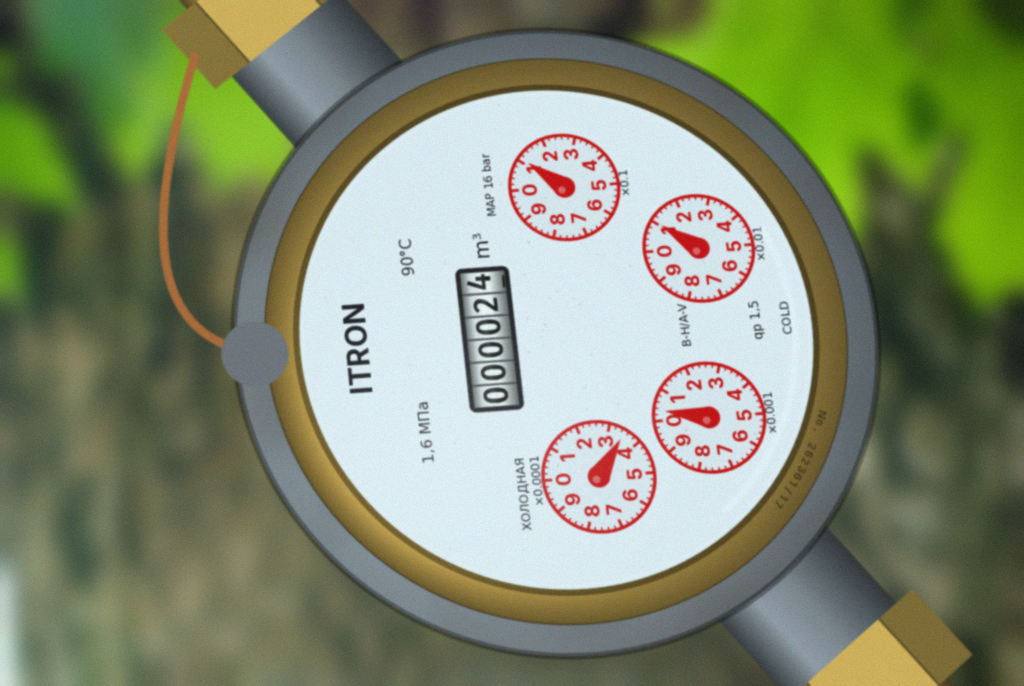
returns 24.1103 (m³)
